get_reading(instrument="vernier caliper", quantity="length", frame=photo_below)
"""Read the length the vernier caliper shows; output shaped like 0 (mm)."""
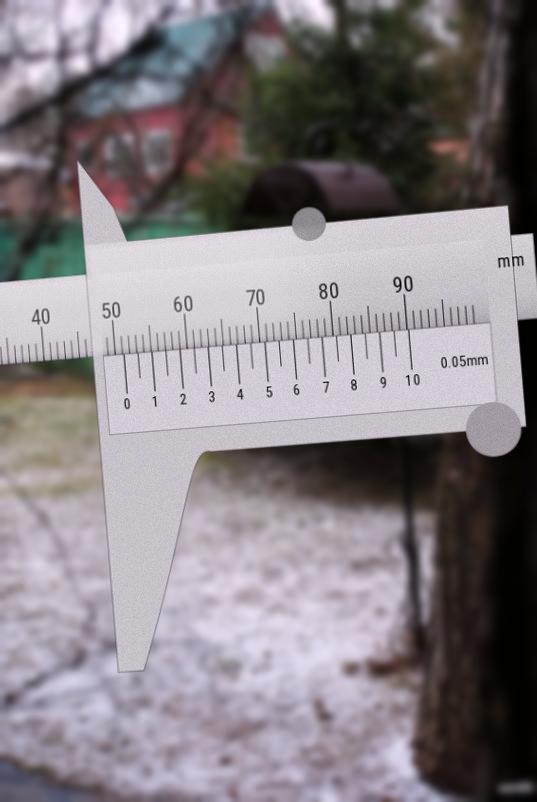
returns 51.2 (mm)
